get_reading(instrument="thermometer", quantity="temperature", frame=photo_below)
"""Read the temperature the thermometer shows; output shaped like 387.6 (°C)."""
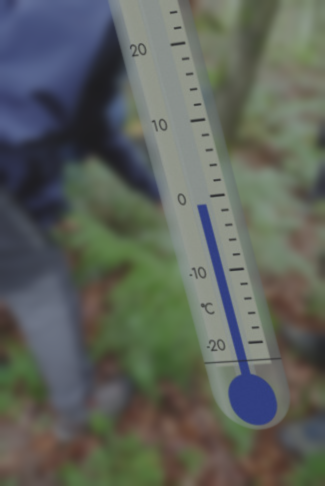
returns -1 (°C)
